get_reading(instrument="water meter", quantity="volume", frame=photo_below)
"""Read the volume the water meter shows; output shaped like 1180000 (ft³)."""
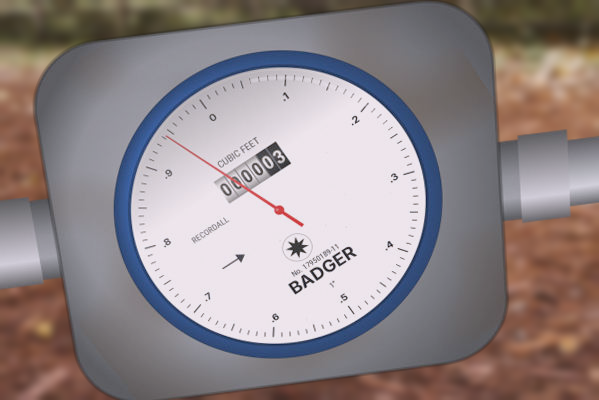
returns 2.94 (ft³)
